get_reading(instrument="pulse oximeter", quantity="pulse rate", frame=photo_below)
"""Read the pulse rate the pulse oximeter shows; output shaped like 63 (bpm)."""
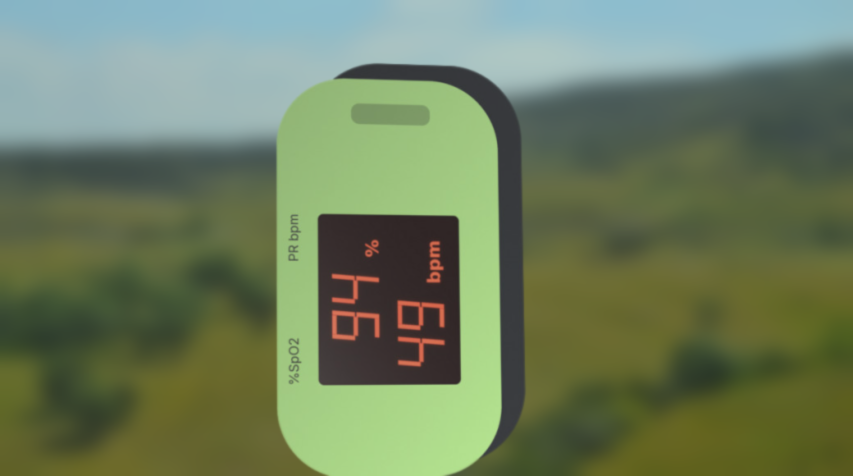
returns 49 (bpm)
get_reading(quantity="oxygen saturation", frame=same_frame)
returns 94 (%)
